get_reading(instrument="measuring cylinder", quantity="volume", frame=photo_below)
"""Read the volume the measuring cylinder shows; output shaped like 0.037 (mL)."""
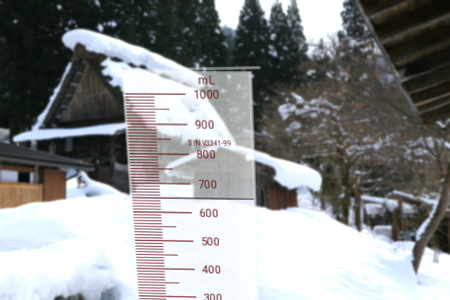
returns 650 (mL)
